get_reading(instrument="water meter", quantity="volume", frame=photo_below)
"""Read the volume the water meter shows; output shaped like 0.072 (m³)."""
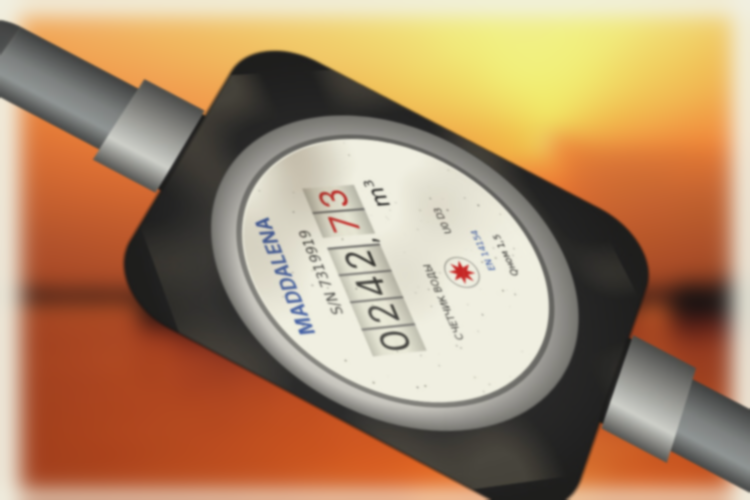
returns 242.73 (m³)
